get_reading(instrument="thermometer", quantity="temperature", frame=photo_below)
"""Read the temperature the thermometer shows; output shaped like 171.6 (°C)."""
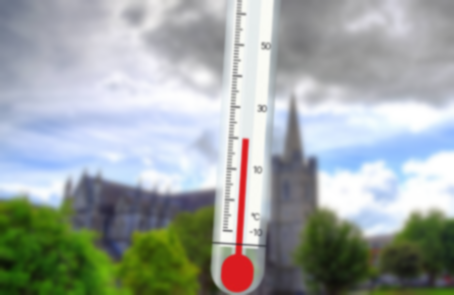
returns 20 (°C)
